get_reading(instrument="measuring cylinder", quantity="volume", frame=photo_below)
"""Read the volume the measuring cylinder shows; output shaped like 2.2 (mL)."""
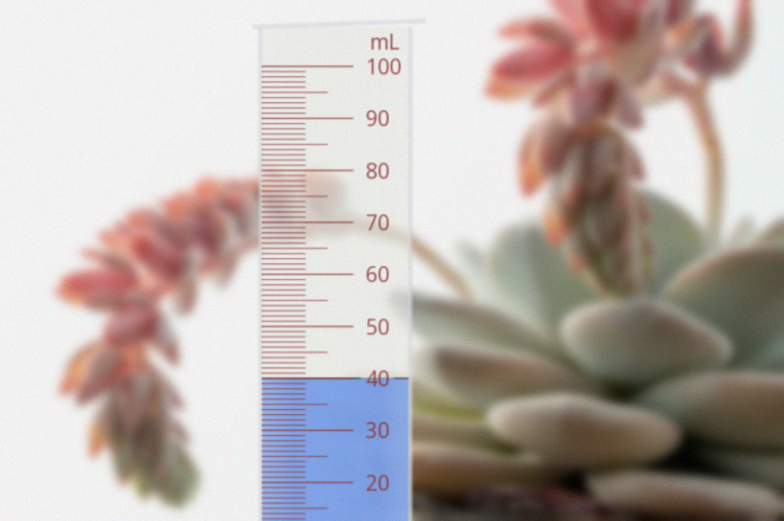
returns 40 (mL)
